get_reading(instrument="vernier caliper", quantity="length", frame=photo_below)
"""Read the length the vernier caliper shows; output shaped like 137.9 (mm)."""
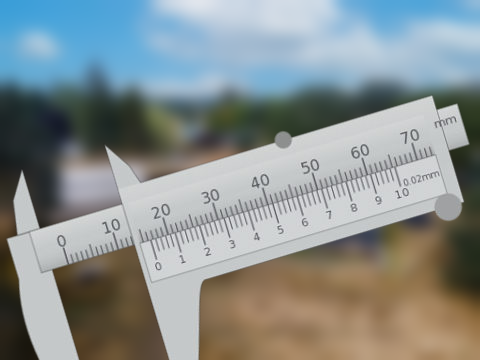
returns 16.5 (mm)
